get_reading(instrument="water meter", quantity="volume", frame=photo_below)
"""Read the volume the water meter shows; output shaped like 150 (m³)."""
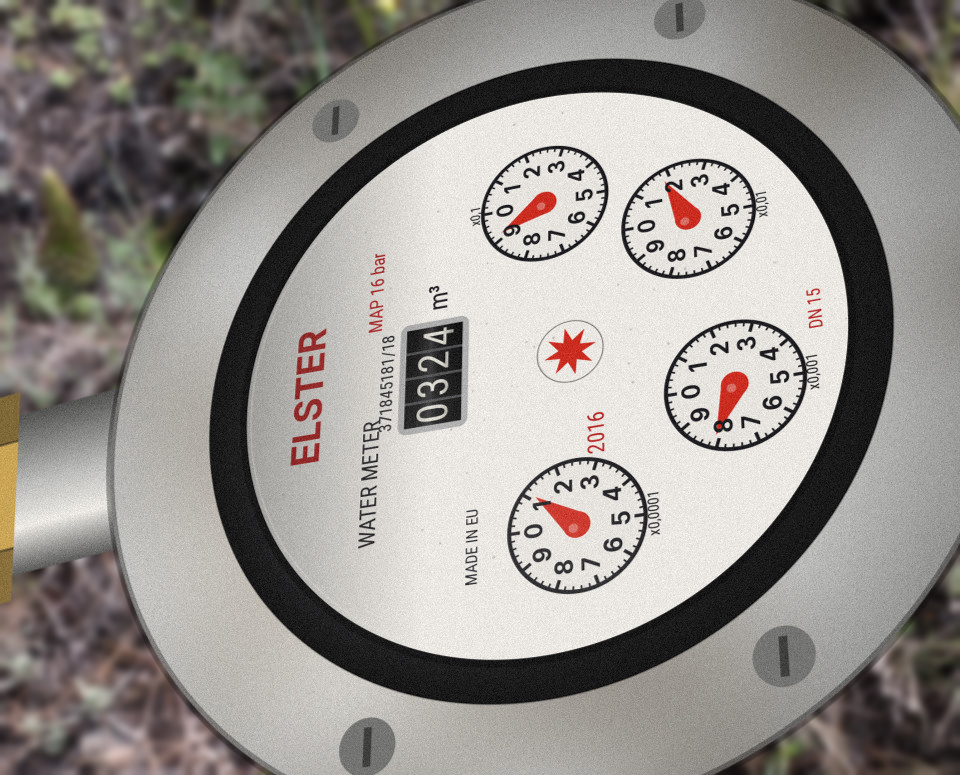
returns 323.9181 (m³)
